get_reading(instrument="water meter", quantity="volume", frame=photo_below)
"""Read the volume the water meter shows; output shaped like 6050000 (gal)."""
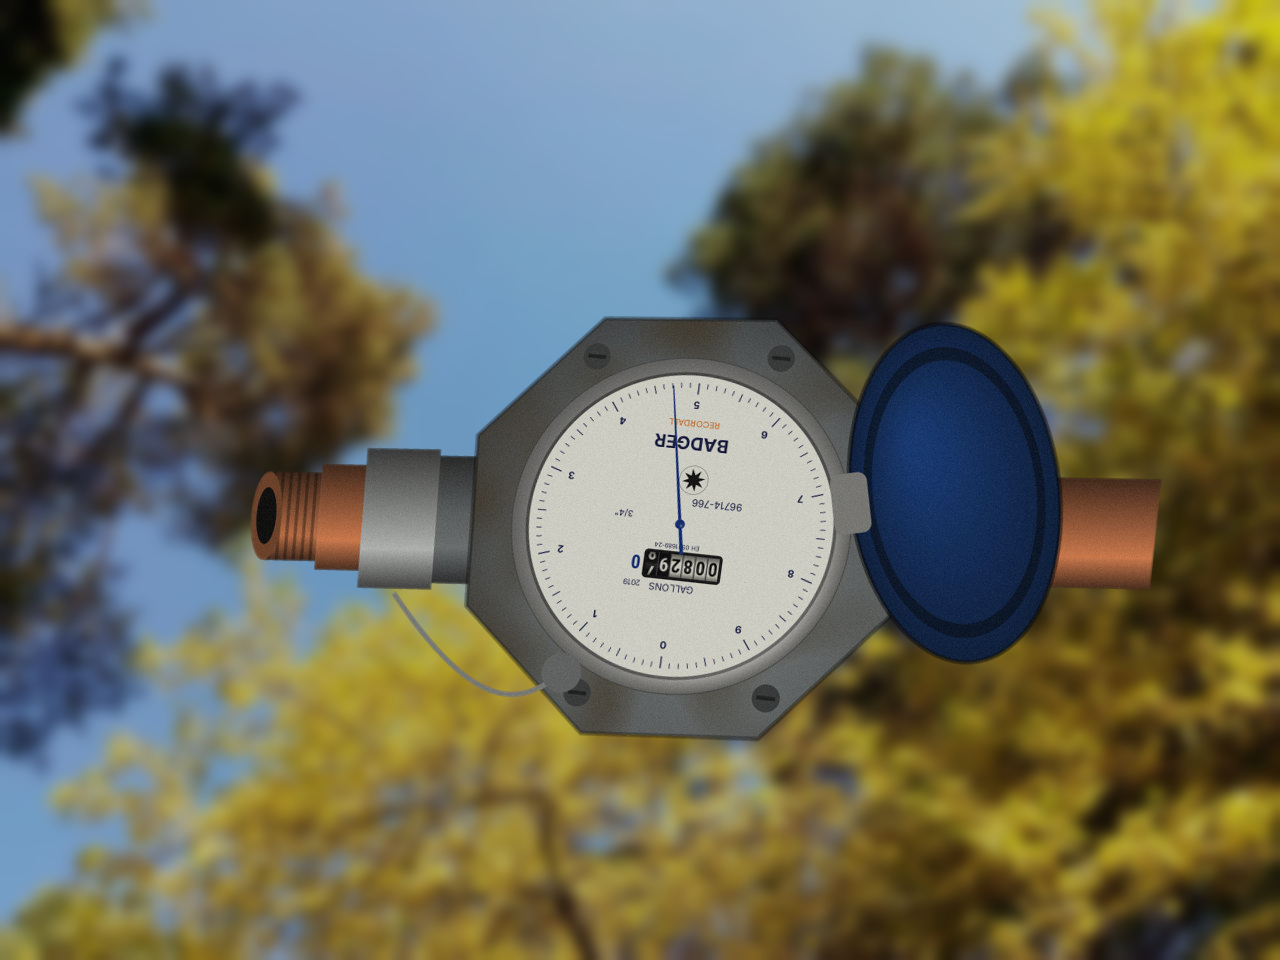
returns 82974.7 (gal)
